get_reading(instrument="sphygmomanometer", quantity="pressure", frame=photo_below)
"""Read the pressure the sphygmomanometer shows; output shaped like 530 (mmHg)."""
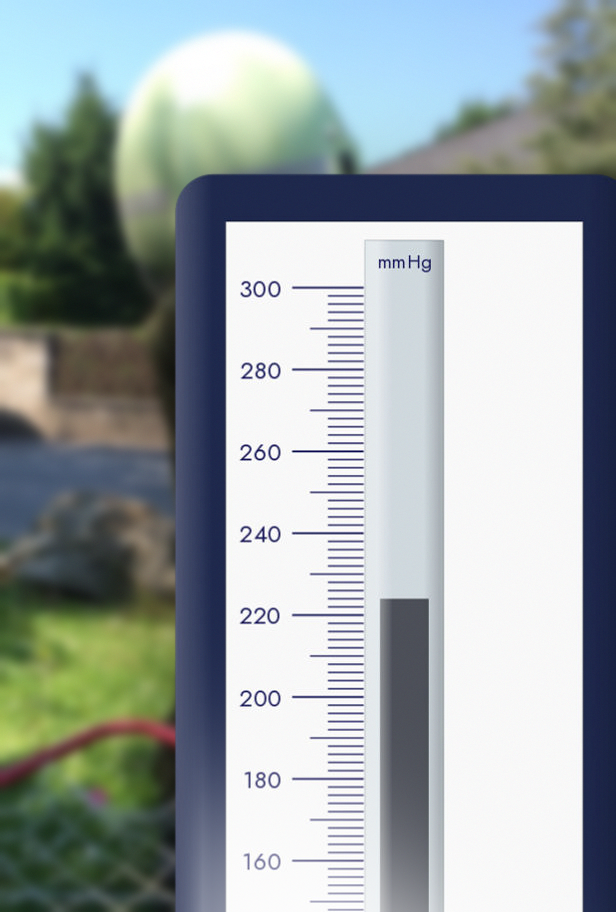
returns 224 (mmHg)
